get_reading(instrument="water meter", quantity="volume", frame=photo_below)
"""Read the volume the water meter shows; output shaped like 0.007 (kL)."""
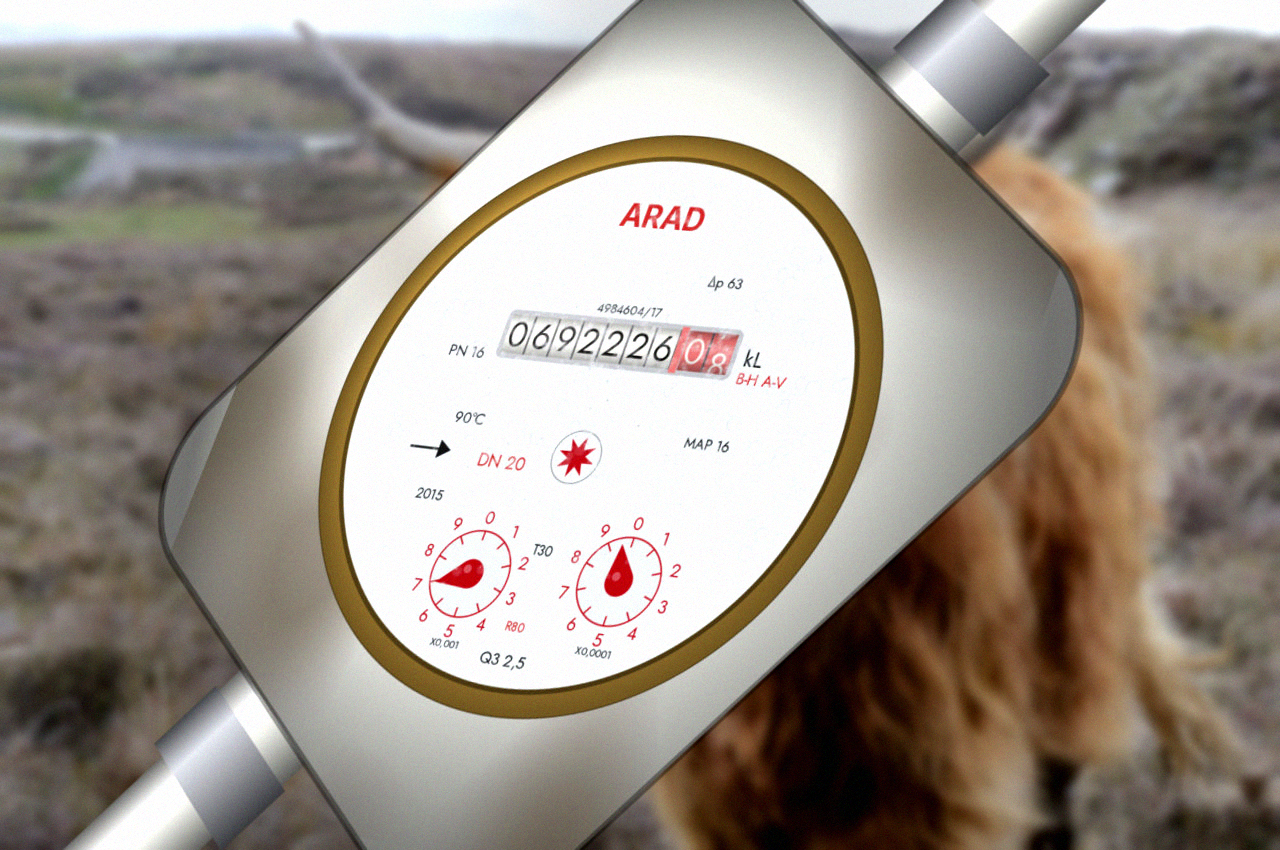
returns 692226.0769 (kL)
